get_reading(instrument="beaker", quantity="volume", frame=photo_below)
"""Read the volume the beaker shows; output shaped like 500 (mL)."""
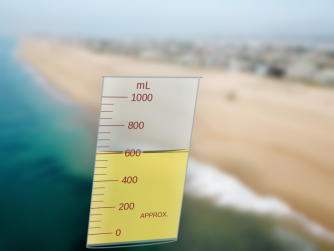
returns 600 (mL)
